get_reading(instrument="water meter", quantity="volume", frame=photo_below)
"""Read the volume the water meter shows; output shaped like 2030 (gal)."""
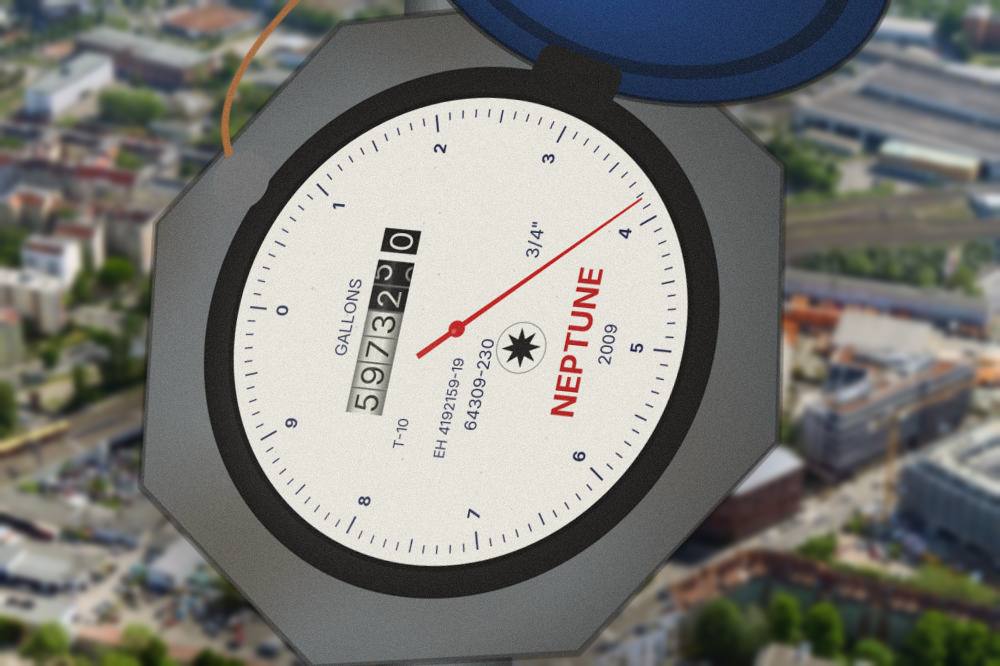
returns 5973253.8 (gal)
